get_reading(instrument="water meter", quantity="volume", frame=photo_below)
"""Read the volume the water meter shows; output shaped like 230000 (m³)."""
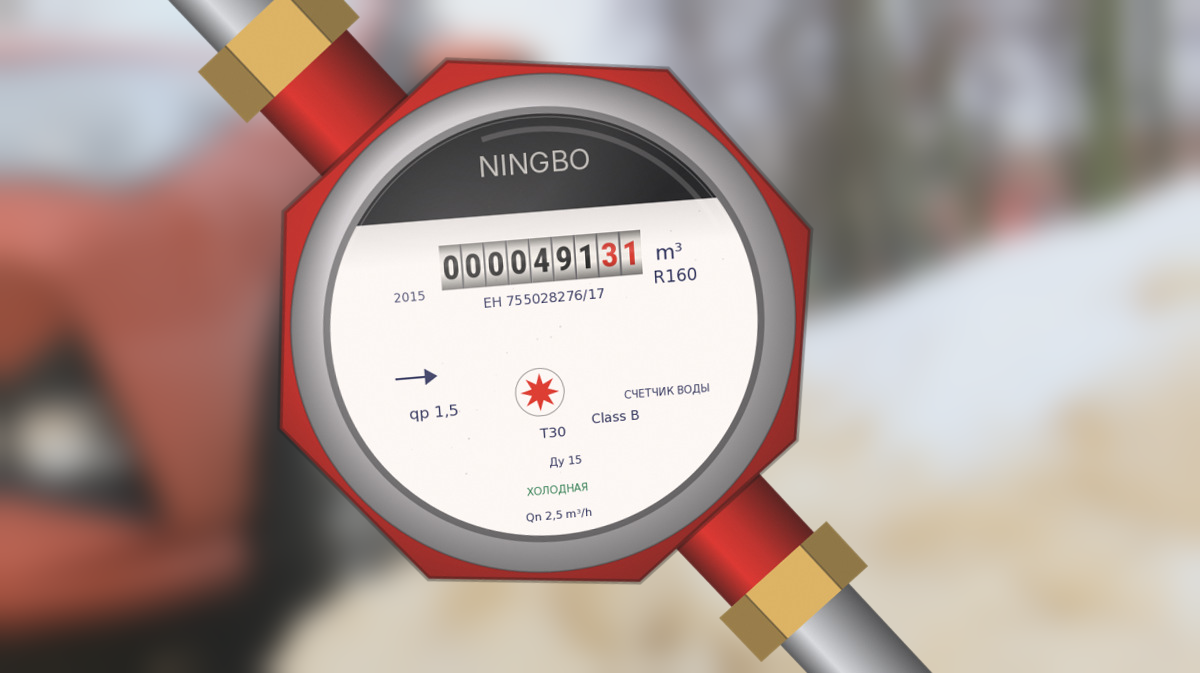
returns 491.31 (m³)
